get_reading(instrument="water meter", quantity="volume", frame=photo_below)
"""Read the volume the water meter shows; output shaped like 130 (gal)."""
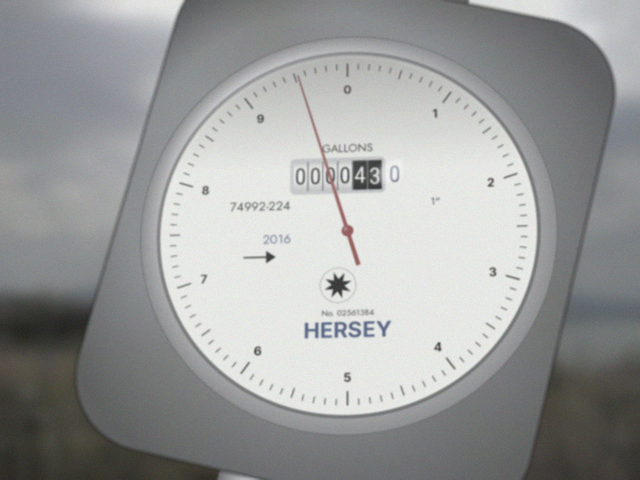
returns 429.5 (gal)
